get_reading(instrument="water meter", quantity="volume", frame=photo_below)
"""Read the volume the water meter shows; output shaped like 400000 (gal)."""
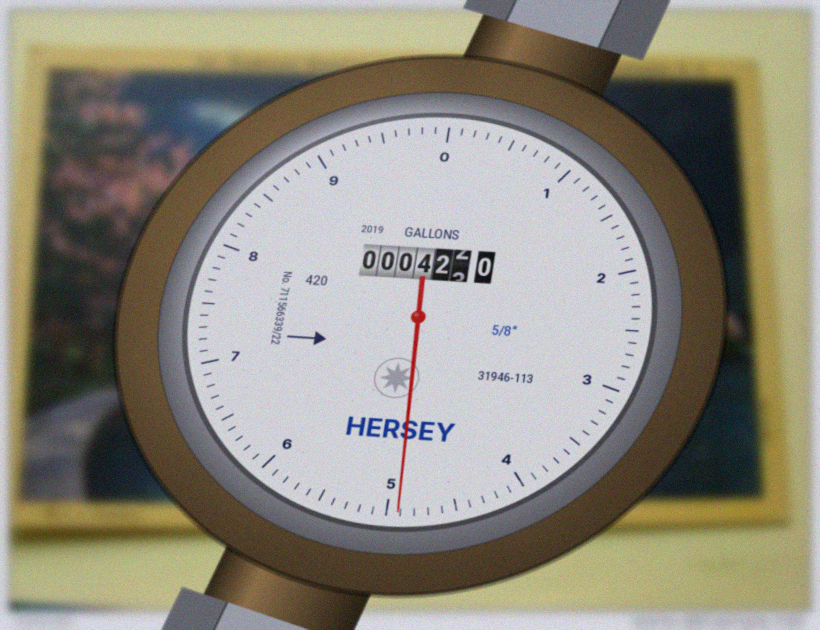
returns 4224.9 (gal)
